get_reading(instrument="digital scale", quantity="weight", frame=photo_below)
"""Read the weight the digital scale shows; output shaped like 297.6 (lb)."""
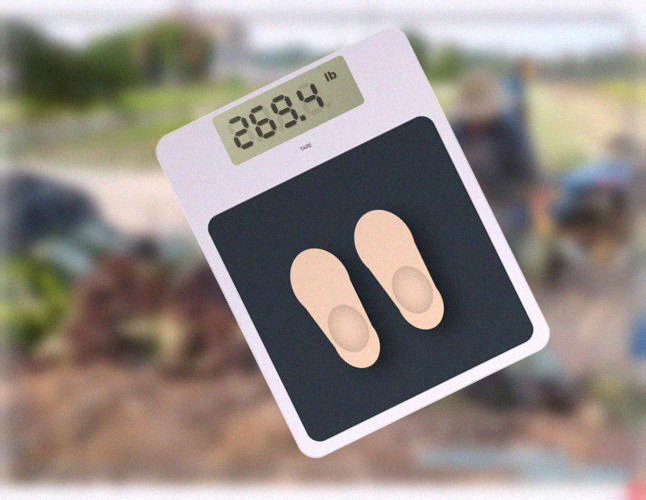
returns 269.4 (lb)
